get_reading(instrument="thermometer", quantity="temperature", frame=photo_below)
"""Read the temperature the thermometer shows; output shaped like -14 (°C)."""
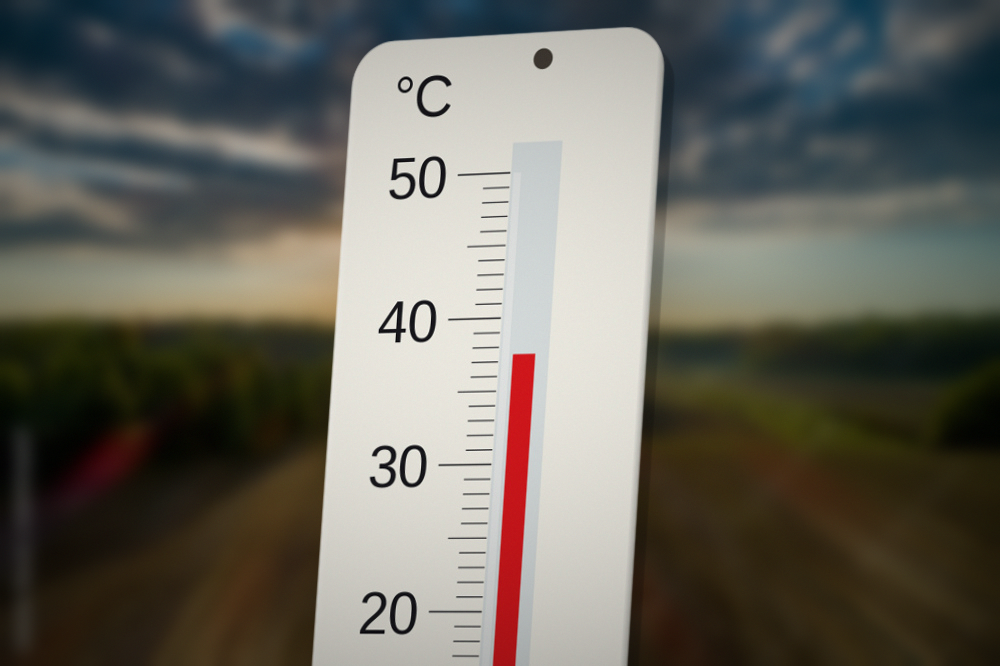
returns 37.5 (°C)
